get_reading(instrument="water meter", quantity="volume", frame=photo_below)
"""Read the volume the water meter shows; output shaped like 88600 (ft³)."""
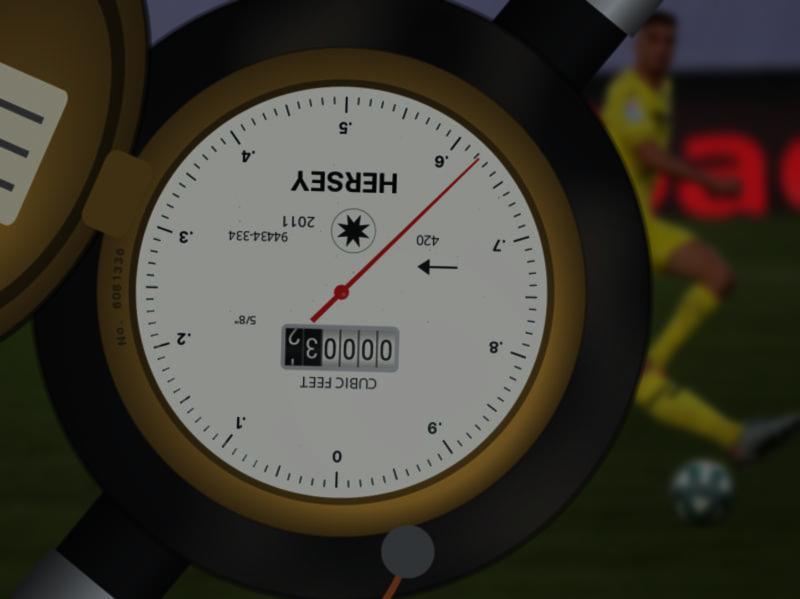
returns 31.62 (ft³)
